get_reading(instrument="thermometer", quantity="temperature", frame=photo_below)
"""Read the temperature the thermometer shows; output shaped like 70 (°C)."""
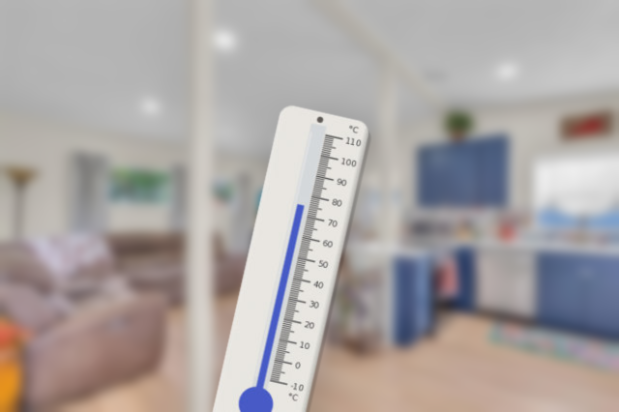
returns 75 (°C)
